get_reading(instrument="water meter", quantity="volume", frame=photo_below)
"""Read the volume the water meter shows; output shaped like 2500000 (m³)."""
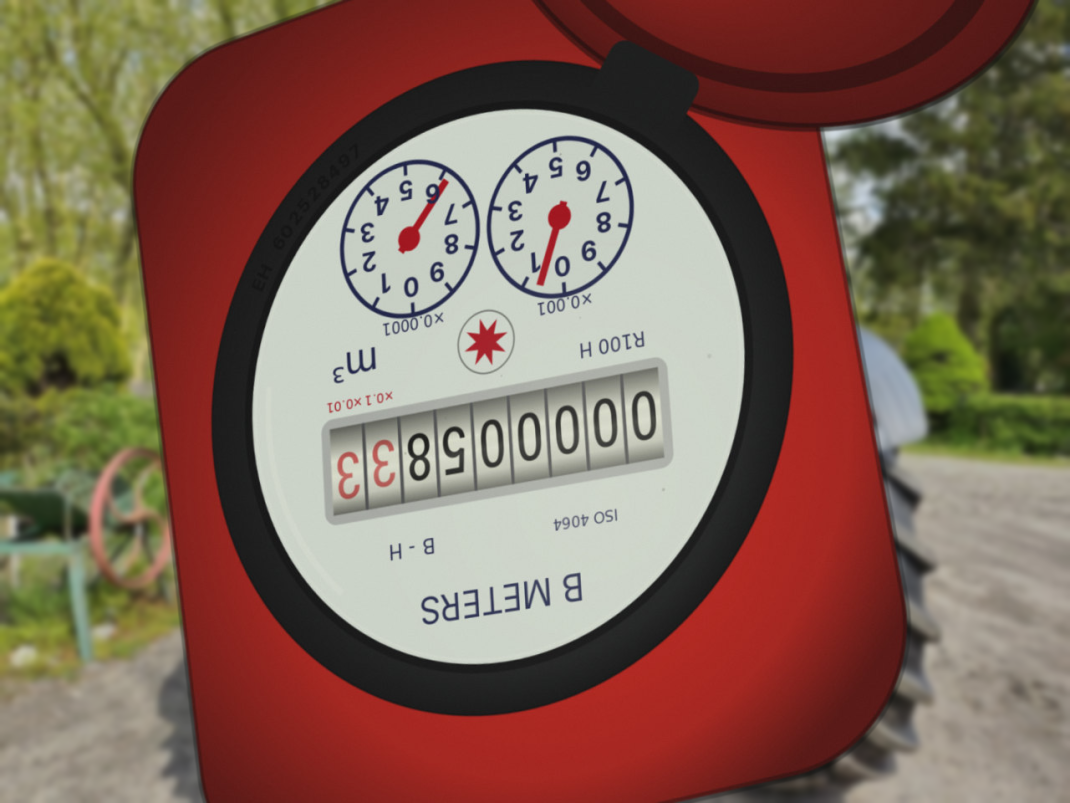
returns 58.3306 (m³)
